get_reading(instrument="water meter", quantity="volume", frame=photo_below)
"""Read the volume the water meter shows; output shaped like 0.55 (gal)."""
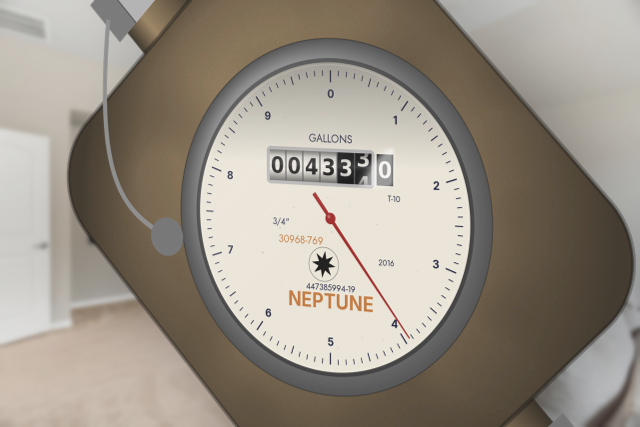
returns 43333.9 (gal)
